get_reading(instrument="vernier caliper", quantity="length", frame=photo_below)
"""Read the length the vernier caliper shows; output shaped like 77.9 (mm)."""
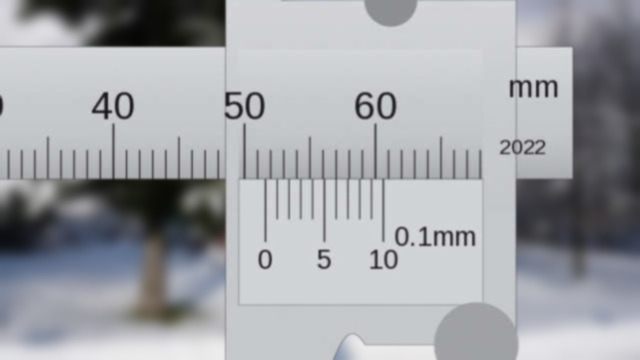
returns 51.6 (mm)
